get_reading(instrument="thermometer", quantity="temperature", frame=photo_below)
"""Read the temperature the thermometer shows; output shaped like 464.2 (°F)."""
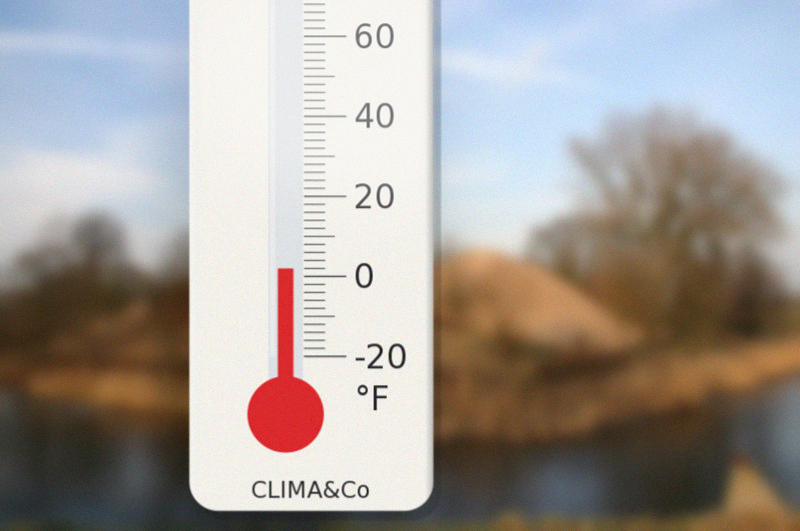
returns 2 (°F)
